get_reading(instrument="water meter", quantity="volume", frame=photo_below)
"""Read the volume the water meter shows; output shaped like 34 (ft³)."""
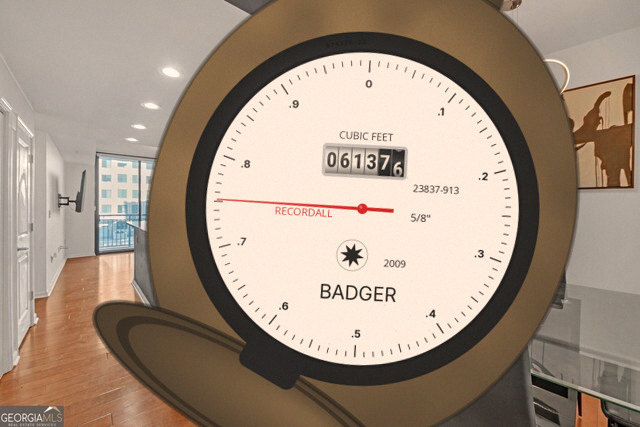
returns 61375.75 (ft³)
